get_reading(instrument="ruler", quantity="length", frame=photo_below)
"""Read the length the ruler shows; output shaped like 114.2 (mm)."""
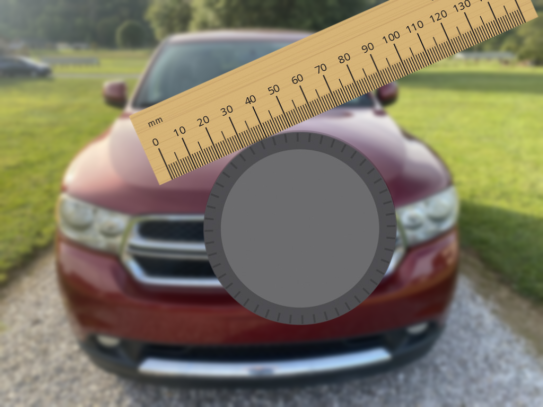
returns 75 (mm)
